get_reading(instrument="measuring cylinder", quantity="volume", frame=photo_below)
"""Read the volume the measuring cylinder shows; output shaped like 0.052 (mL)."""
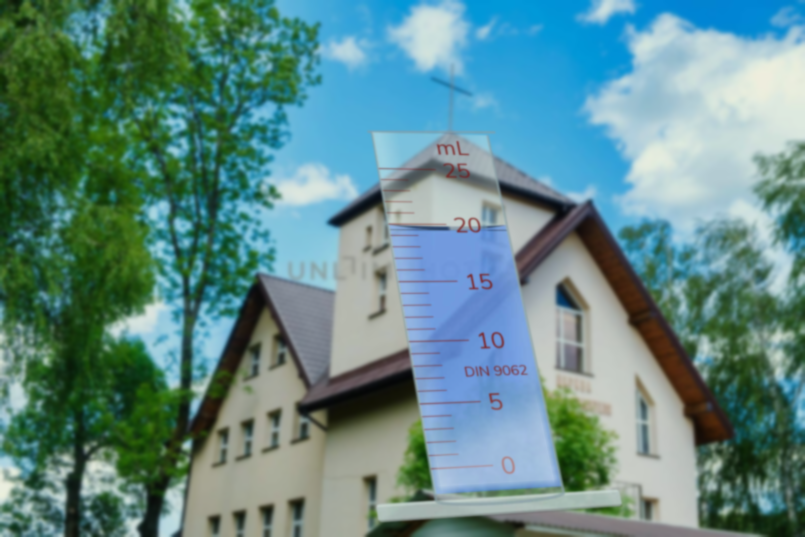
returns 19.5 (mL)
